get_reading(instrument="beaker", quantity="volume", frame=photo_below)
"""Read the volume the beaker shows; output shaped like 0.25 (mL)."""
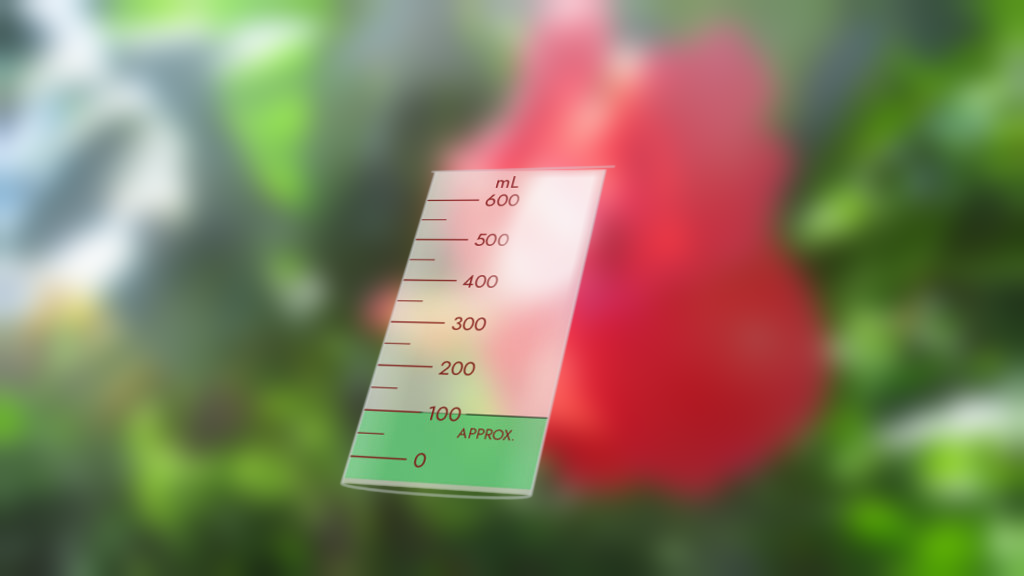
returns 100 (mL)
